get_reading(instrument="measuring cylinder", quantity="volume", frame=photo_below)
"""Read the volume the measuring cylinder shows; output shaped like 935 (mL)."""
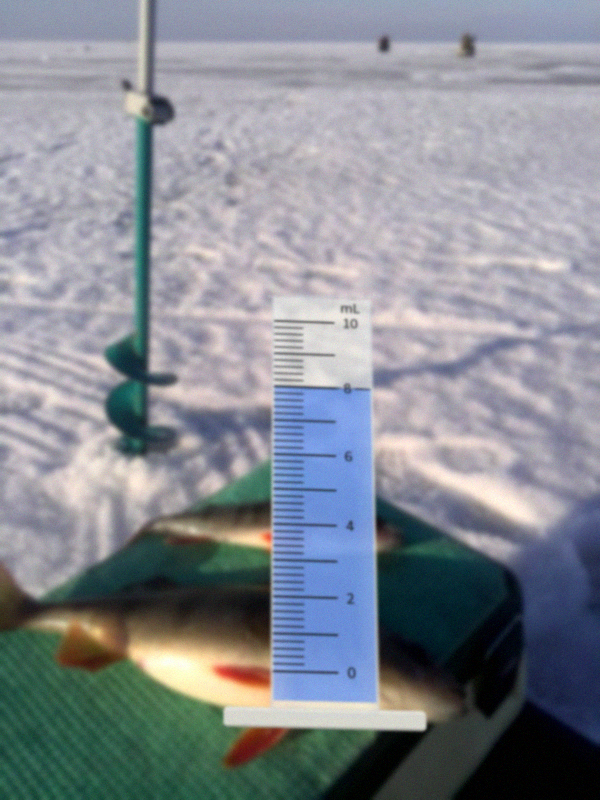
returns 8 (mL)
